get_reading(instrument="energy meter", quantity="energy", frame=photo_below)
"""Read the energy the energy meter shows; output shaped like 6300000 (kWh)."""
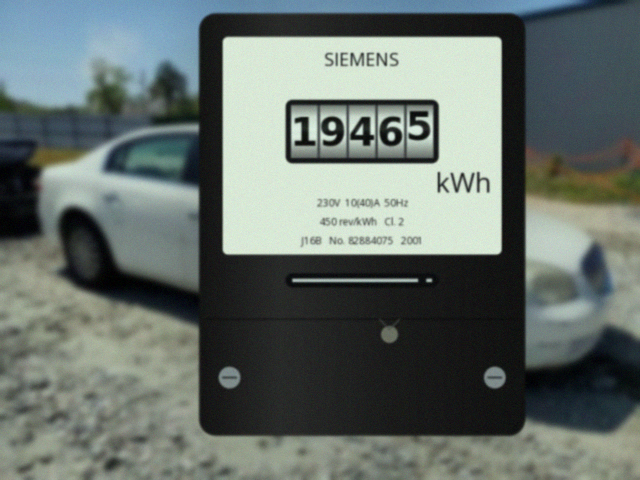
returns 19465 (kWh)
